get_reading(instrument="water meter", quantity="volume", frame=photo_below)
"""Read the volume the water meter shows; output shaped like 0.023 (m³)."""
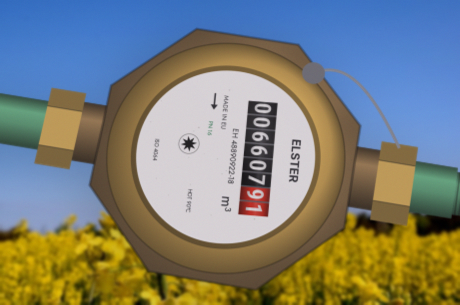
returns 6607.91 (m³)
